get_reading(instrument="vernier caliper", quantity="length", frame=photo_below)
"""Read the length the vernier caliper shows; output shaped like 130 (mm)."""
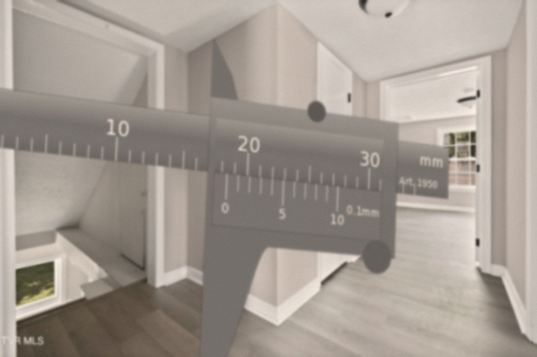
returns 18.4 (mm)
